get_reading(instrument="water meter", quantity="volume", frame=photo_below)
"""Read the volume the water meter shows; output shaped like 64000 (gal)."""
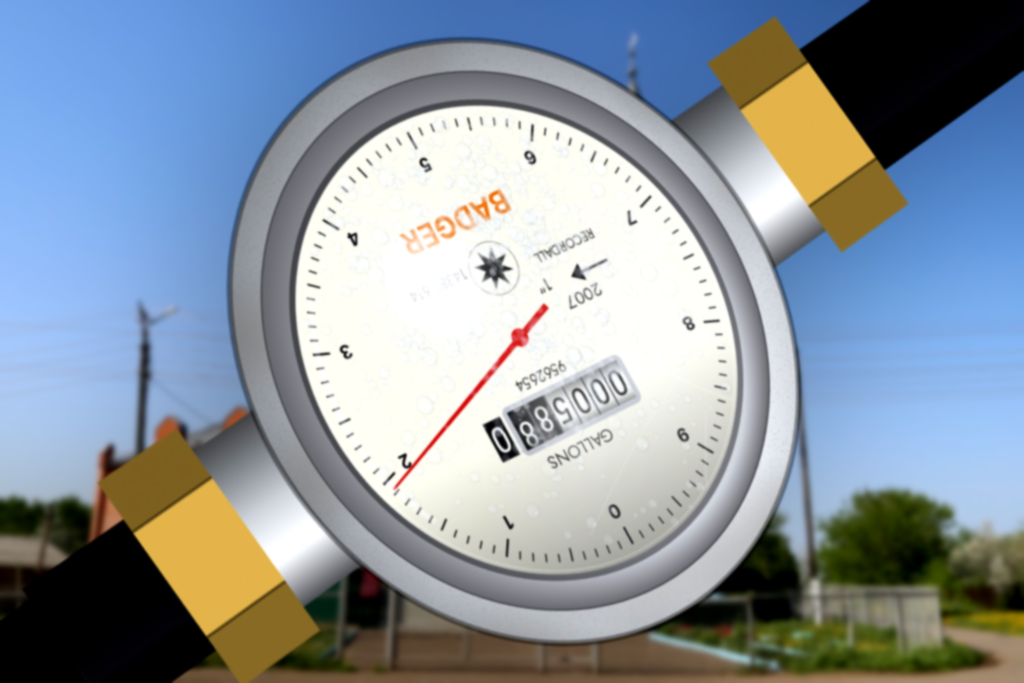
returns 5881.9 (gal)
